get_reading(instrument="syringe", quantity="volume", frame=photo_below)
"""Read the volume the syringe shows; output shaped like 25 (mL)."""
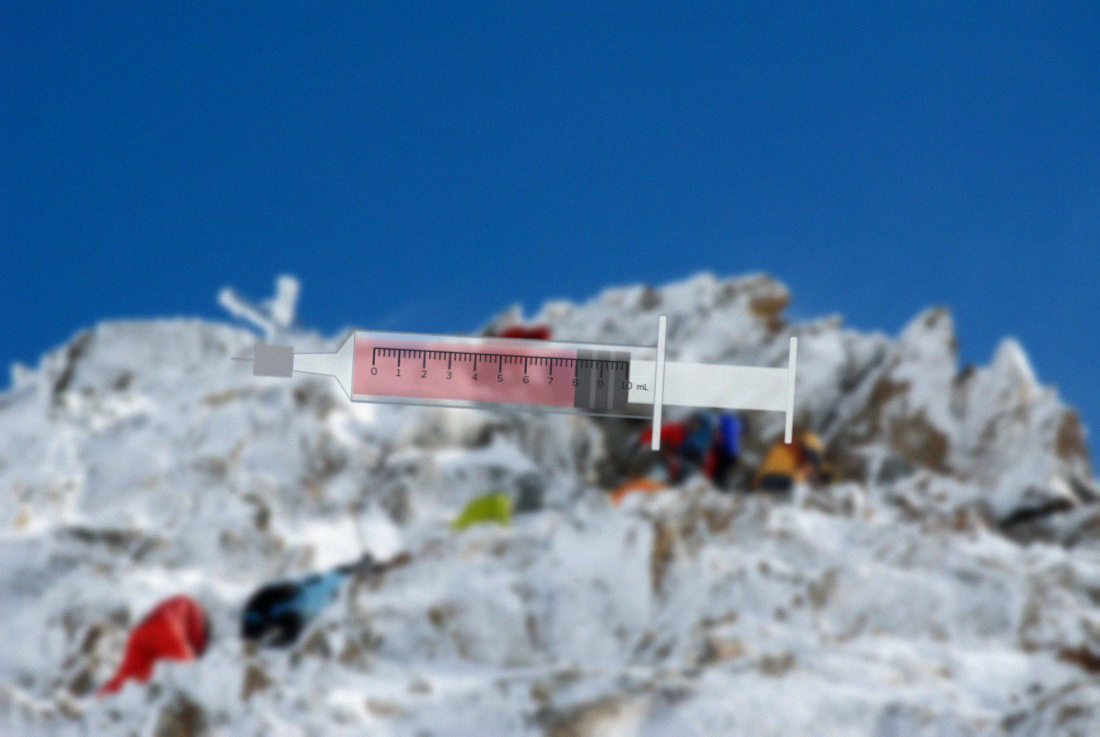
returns 8 (mL)
